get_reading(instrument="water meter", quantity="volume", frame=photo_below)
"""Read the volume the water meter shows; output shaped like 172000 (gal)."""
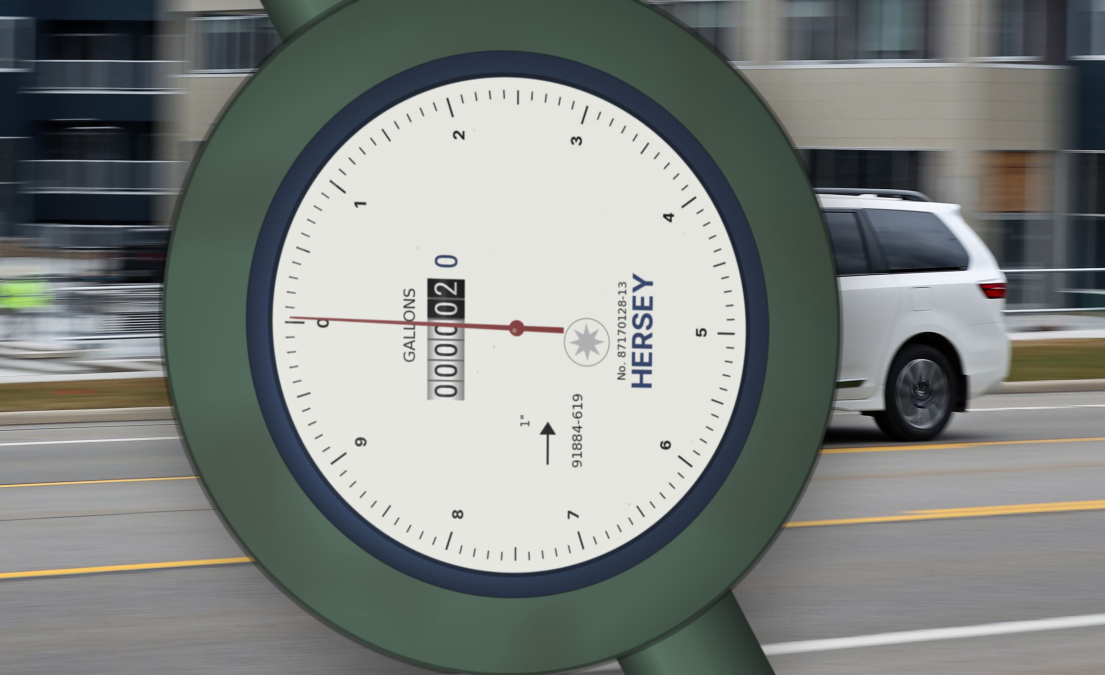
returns 20.0 (gal)
